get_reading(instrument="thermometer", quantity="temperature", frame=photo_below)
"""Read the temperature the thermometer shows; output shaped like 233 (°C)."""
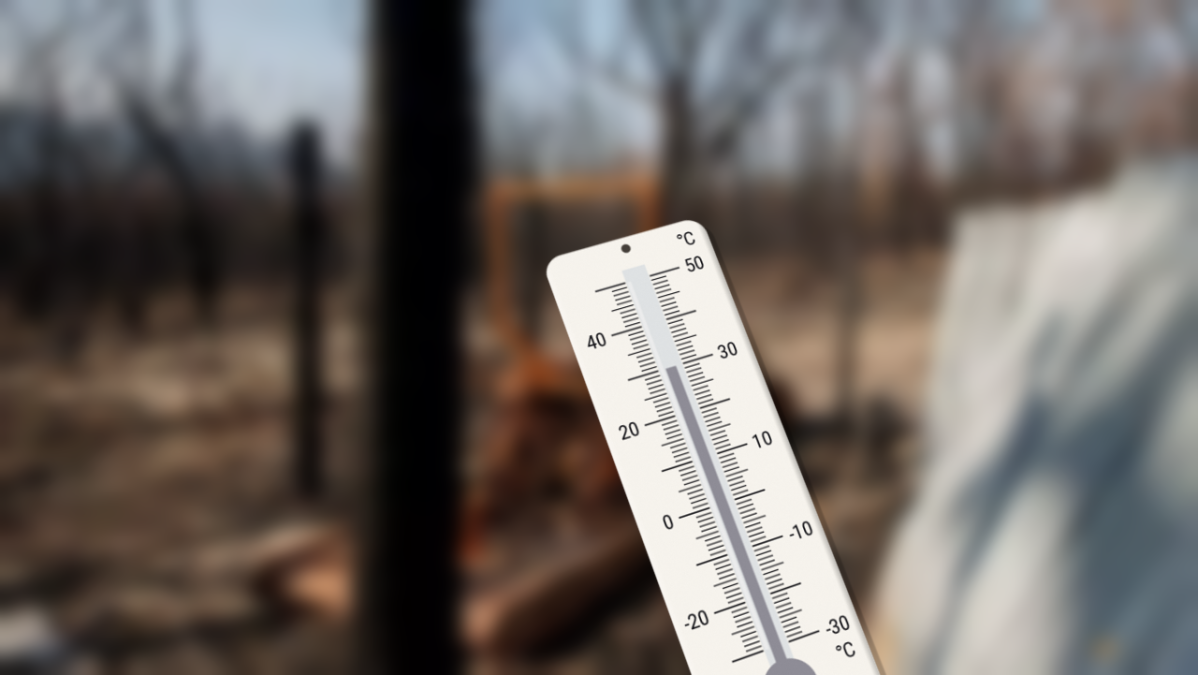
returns 30 (°C)
